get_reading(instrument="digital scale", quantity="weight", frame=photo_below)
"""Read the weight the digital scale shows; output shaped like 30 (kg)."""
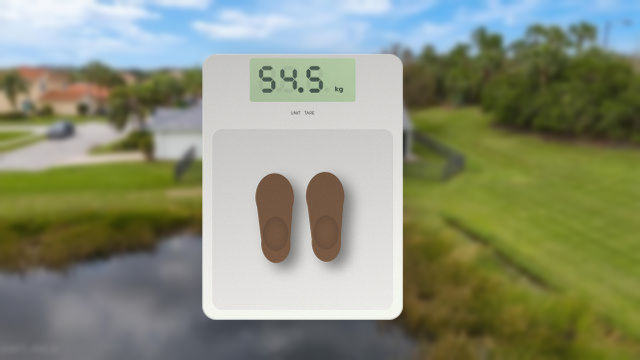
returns 54.5 (kg)
